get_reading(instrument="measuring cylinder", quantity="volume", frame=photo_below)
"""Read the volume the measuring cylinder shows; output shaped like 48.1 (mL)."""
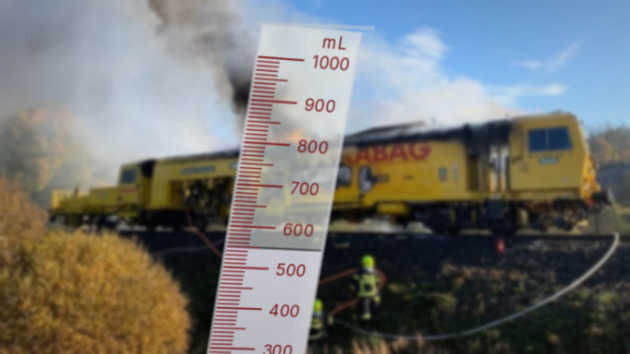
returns 550 (mL)
